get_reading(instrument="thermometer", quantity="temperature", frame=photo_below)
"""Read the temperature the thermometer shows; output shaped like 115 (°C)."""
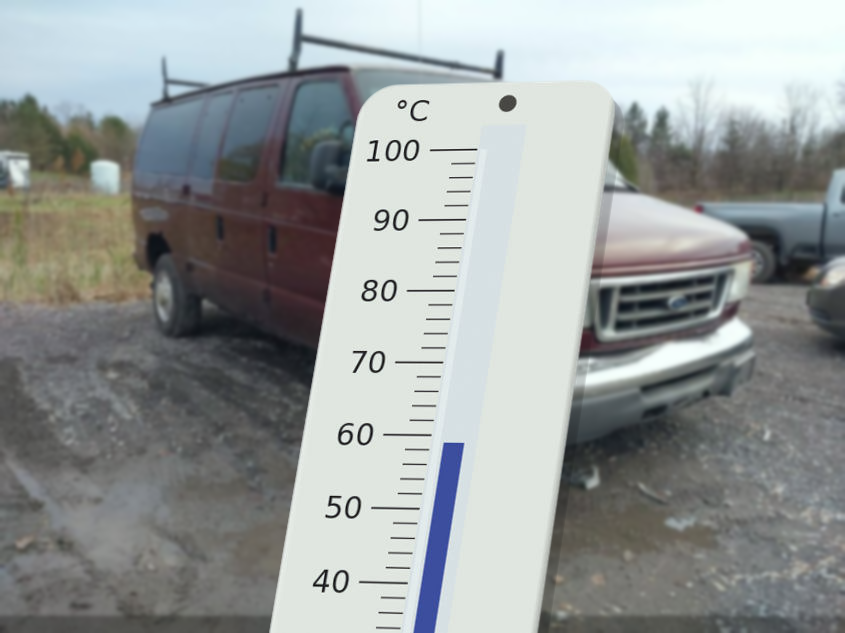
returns 59 (°C)
